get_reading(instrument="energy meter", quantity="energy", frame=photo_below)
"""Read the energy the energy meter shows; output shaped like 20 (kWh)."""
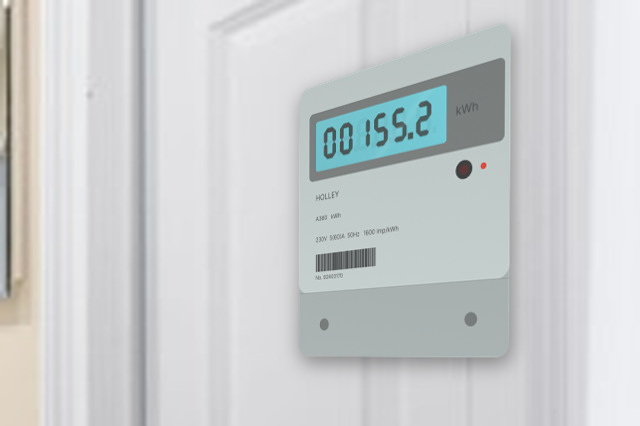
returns 155.2 (kWh)
